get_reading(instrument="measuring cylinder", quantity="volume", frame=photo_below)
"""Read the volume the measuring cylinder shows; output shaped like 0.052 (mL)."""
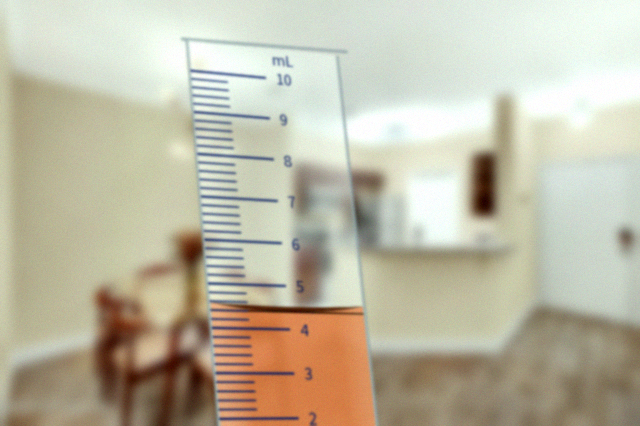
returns 4.4 (mL)
